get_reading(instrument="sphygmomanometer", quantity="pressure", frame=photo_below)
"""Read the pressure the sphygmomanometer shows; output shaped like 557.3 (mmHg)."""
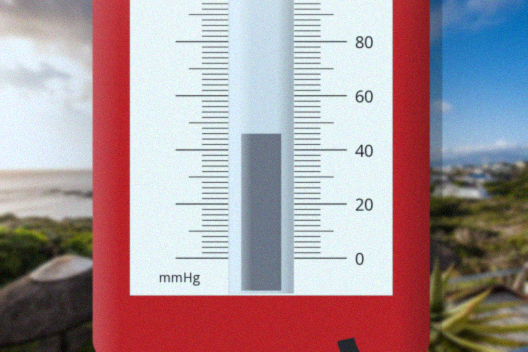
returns 46 (mmHg)
